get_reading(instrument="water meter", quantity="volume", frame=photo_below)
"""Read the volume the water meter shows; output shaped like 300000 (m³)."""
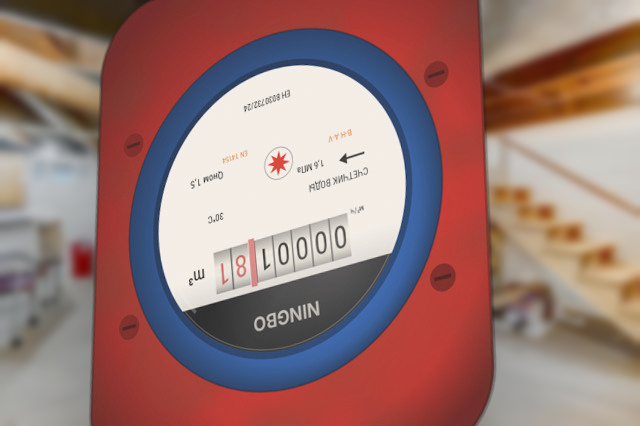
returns 1.81 (m³)
